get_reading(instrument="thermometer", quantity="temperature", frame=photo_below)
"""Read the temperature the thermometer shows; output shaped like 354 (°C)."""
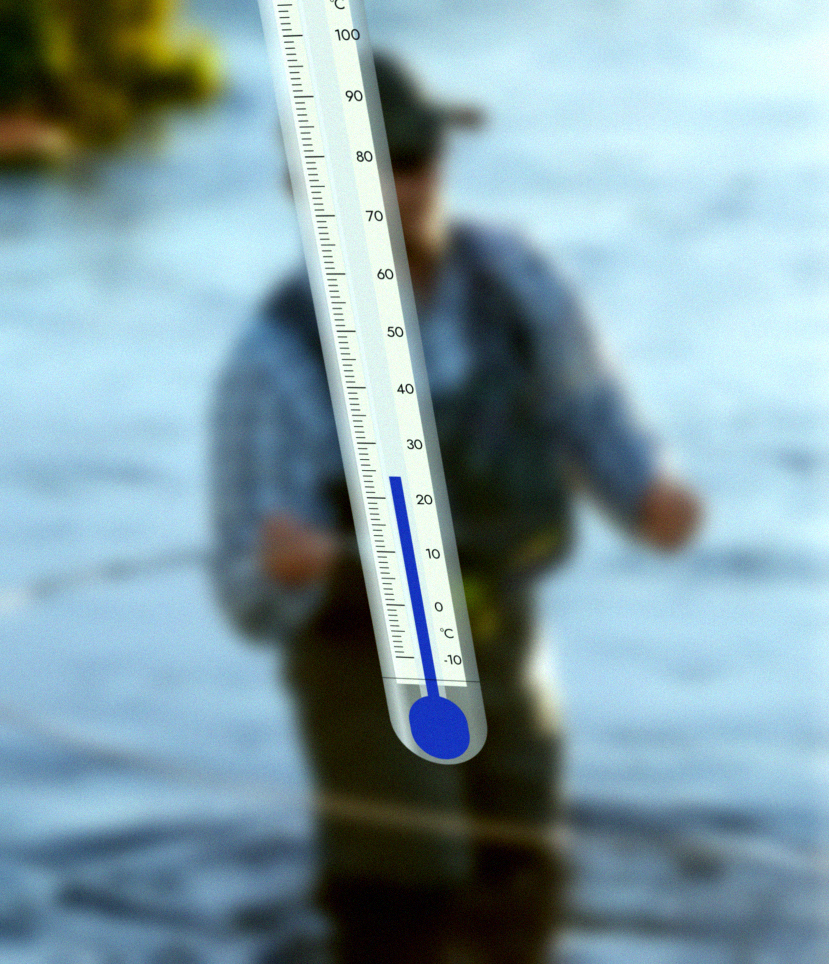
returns 24 (°C)
